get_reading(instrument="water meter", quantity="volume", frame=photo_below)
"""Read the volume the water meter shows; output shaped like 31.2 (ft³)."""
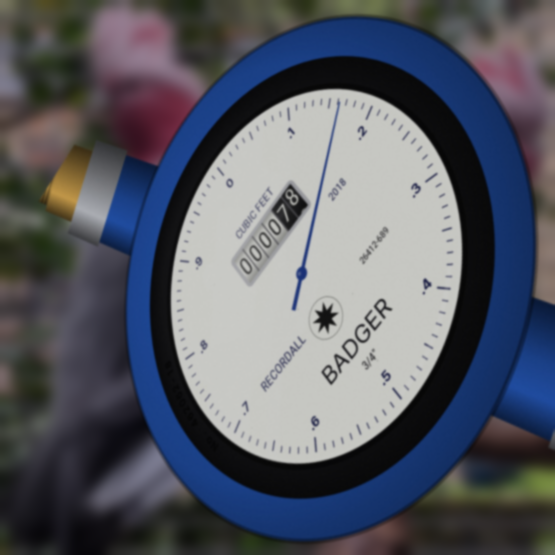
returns 78.16 (ft³)
